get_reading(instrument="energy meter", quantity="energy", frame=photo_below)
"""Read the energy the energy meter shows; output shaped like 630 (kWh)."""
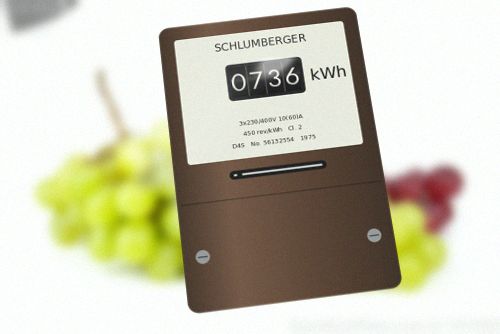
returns 736 (kWh)
